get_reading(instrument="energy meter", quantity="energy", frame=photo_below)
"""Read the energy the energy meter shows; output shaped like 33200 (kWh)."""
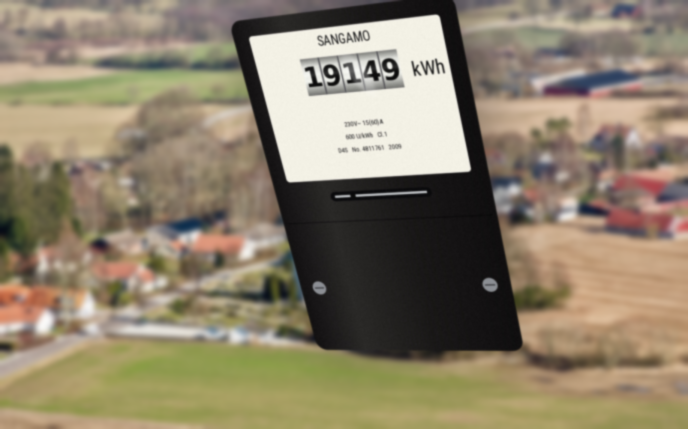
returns 19149 (kWh)
